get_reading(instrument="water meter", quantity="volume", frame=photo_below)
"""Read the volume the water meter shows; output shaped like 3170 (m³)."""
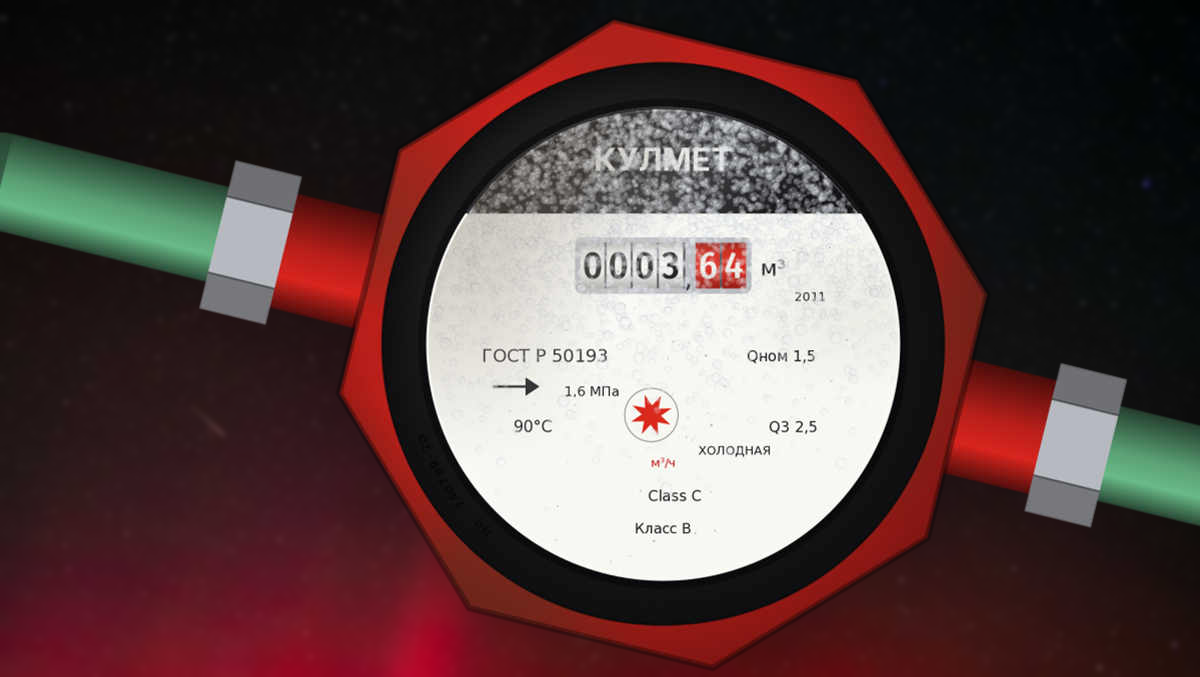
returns 3.64 (m³)
